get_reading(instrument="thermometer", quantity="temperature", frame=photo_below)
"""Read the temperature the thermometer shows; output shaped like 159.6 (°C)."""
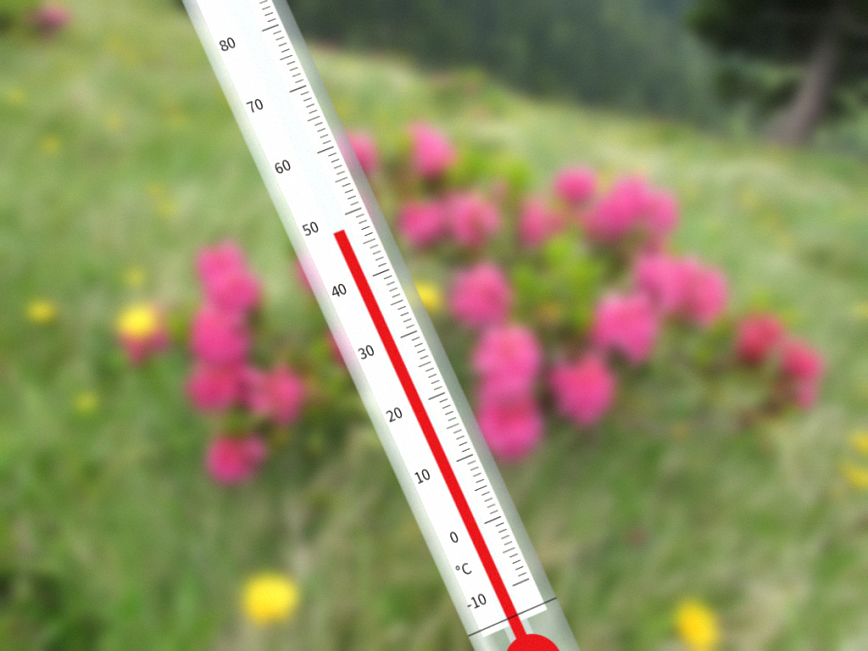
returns 48 (°C)
